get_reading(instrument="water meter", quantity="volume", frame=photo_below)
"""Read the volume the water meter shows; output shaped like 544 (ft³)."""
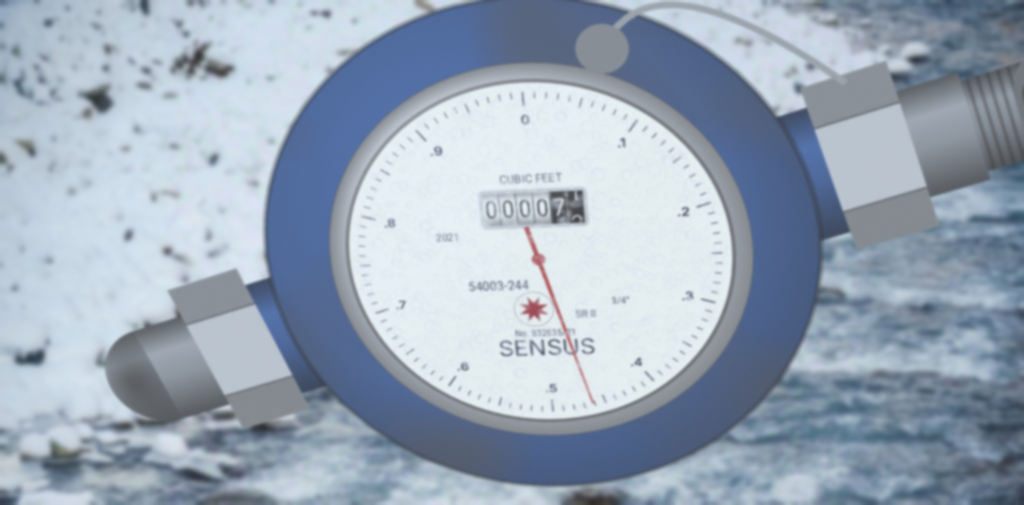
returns 71.46 (ft³)
